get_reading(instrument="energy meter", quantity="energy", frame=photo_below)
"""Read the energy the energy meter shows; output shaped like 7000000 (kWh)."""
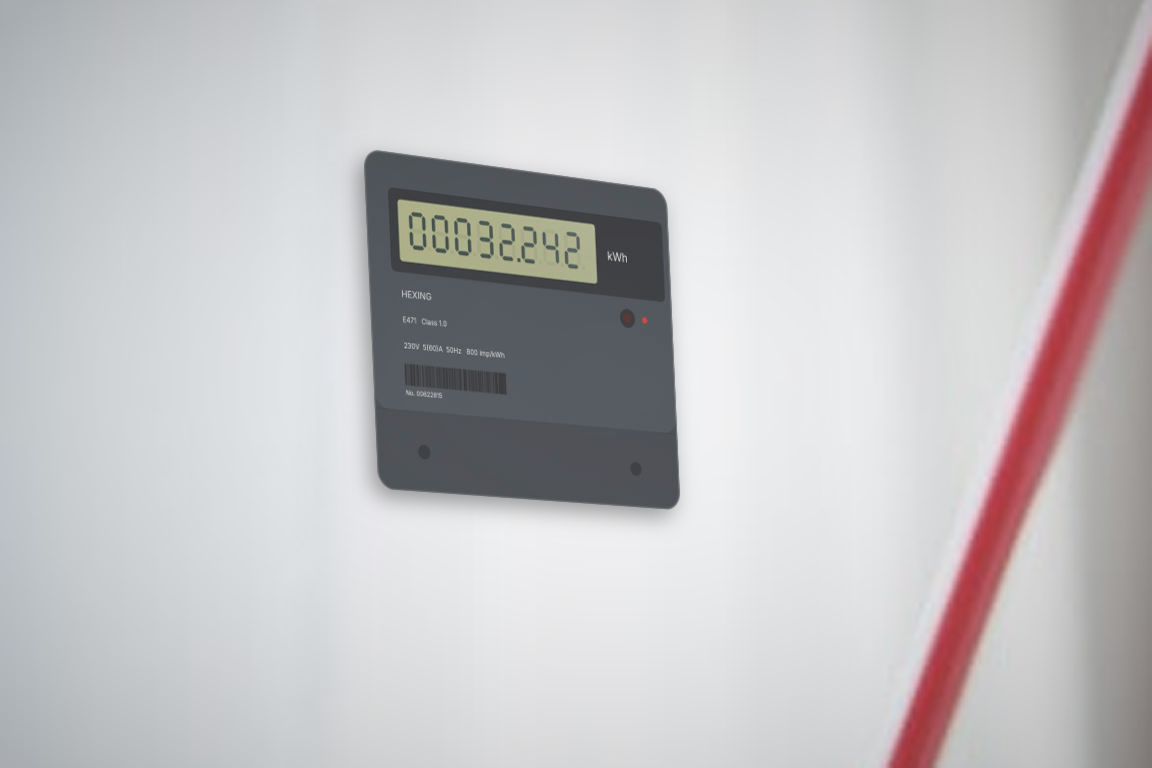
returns 32.242 (kWh)
